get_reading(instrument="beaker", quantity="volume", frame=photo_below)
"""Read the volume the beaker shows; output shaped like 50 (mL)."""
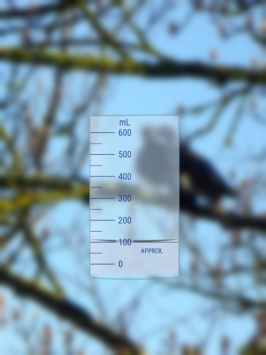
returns 100 (mL)
